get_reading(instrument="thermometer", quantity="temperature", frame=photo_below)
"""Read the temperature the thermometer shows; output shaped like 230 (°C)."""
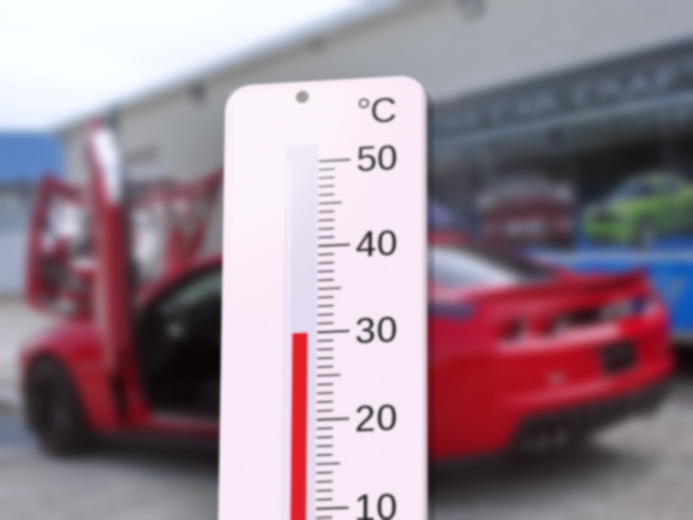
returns 30 (°C)
